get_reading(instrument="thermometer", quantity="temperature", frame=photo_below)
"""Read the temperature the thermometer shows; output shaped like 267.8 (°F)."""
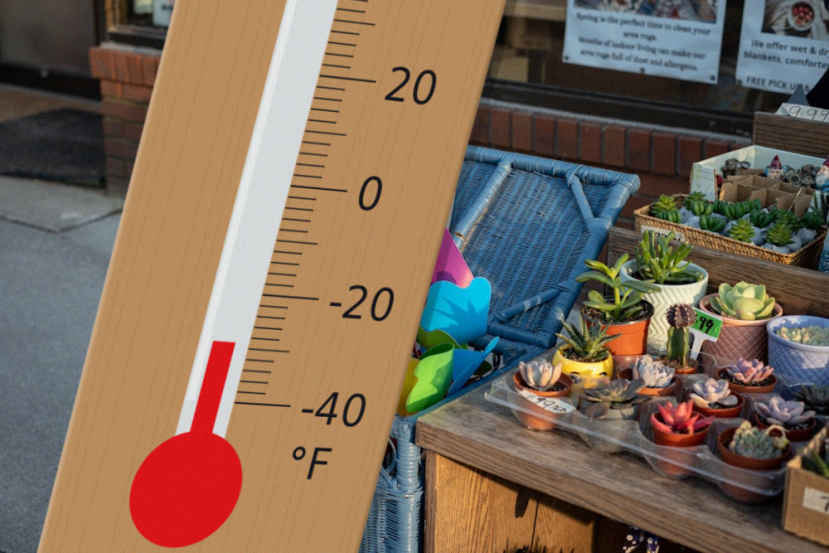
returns -29 (°F)
